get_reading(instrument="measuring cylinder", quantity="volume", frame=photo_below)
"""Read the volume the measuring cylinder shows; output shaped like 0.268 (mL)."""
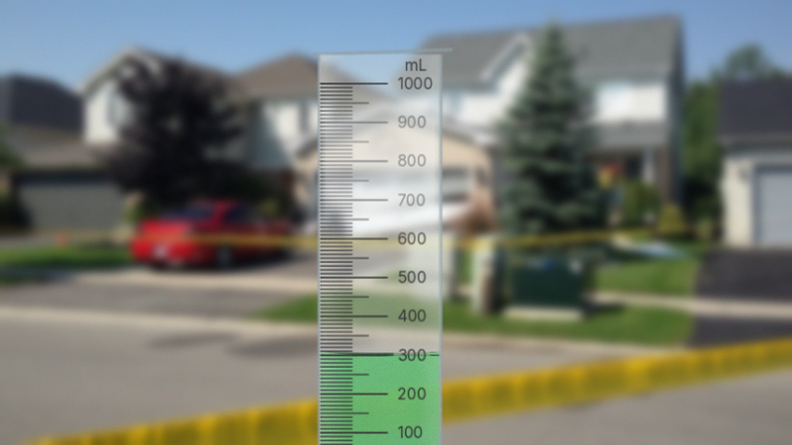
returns 300 (mL)
